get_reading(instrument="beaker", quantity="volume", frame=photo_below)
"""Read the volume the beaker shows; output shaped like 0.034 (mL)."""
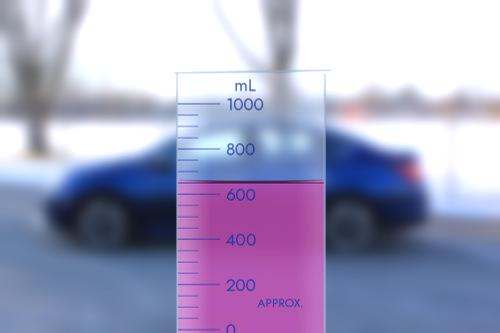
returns 650 (mL)
